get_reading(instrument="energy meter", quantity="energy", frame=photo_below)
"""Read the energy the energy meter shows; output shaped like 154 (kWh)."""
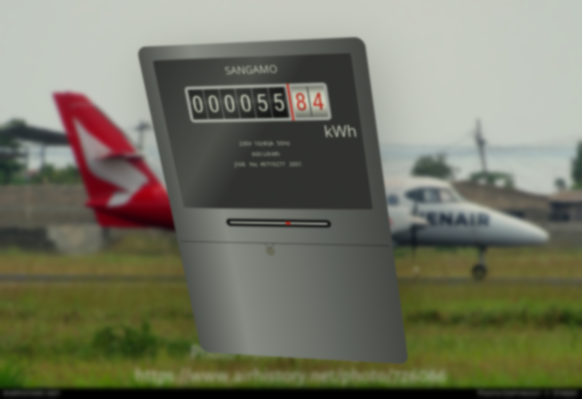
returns 55.84 (kWh)
